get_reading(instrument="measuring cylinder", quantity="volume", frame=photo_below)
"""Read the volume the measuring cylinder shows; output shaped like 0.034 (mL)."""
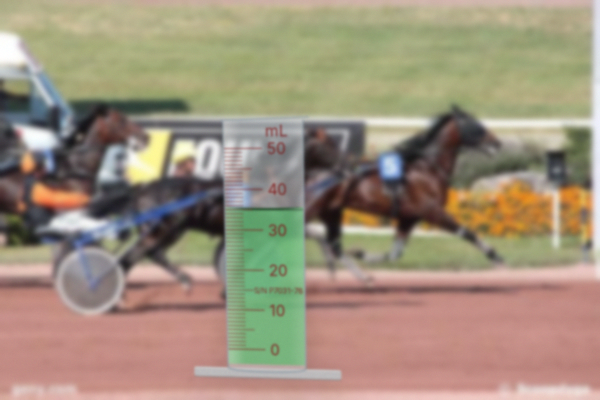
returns 35 (mL)
